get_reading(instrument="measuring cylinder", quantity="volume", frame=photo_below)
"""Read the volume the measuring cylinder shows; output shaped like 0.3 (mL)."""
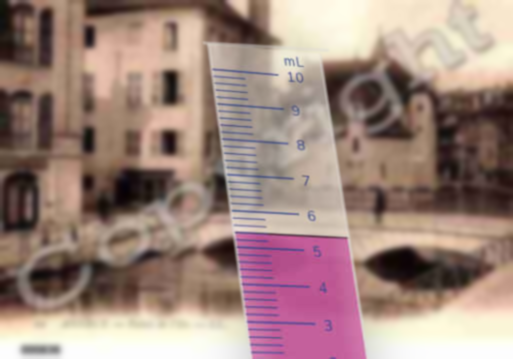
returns 5.4 (mL)
